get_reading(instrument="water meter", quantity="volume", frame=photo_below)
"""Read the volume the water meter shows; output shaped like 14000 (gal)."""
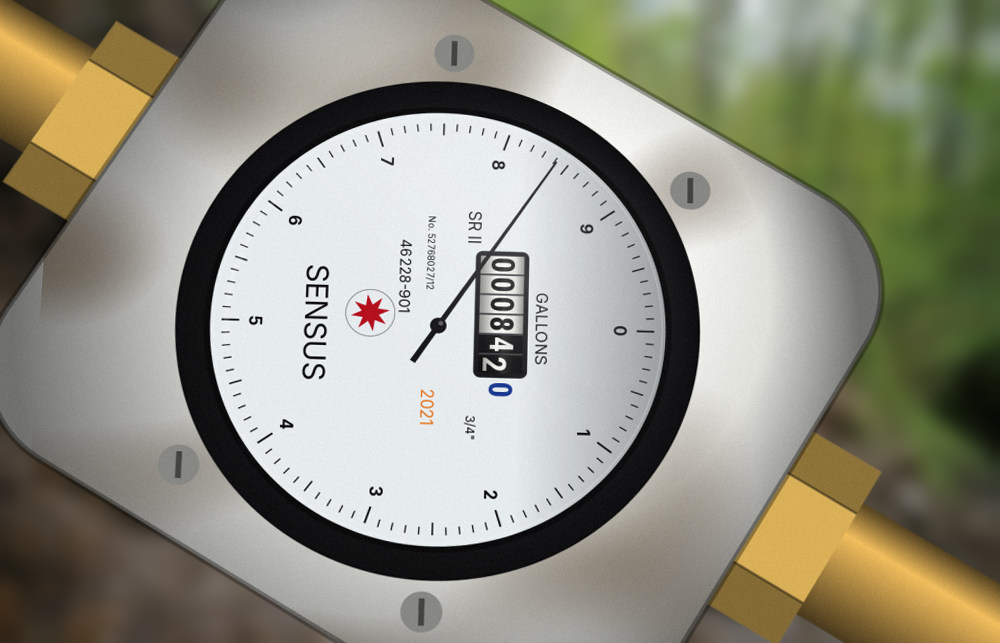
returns 8418.4 (gal)
